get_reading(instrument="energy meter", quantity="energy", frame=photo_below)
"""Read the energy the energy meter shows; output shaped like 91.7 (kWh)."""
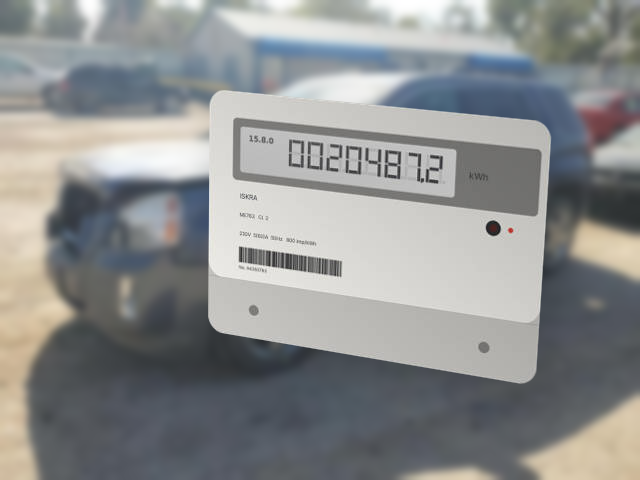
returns 20487.2 (kWh)
